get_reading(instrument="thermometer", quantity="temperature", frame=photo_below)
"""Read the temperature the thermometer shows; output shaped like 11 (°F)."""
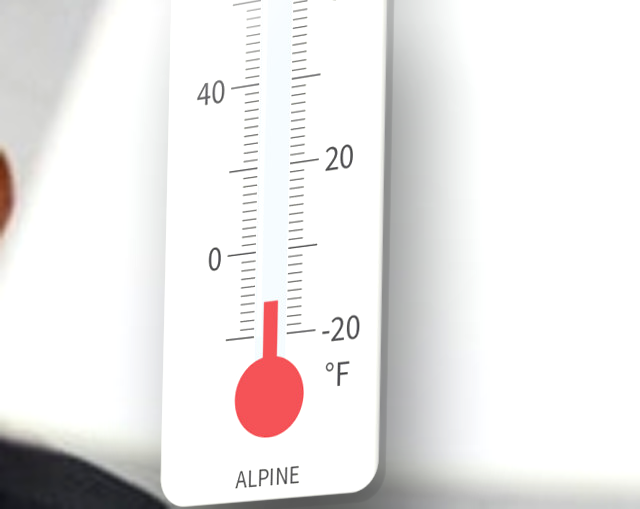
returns -12 (°F)
